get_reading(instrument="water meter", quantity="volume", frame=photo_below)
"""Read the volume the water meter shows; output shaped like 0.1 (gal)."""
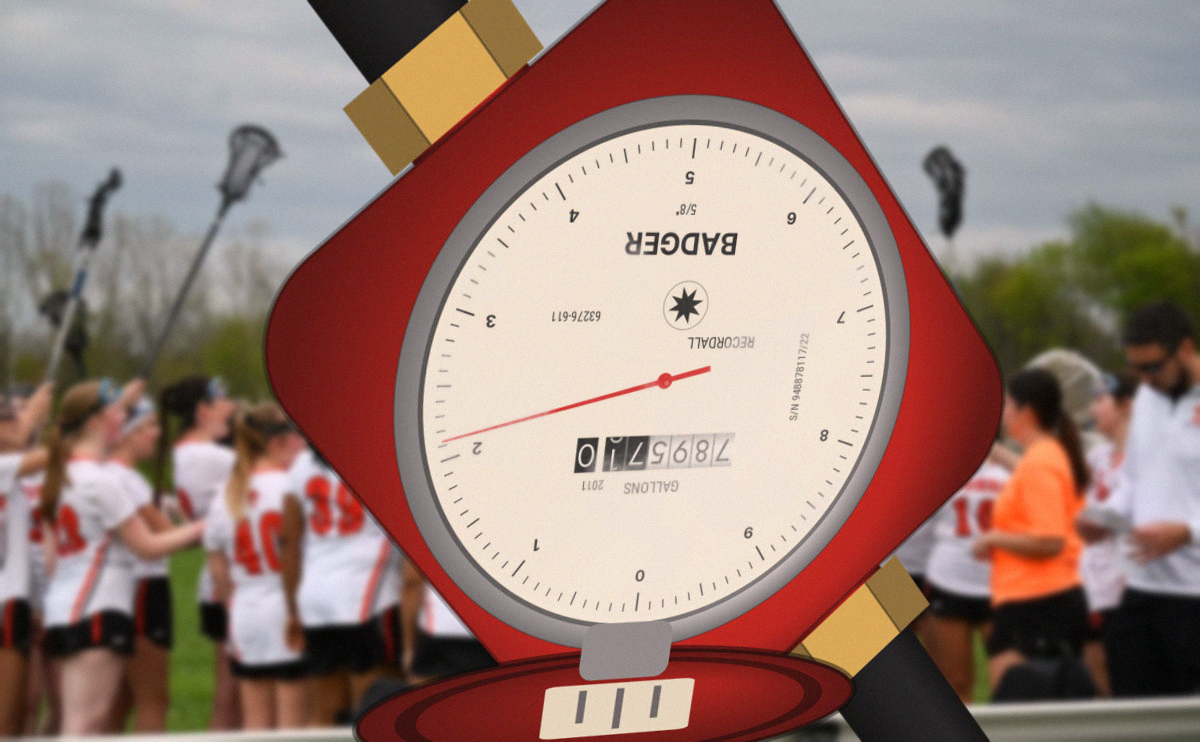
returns 7895712.1 (gal)
